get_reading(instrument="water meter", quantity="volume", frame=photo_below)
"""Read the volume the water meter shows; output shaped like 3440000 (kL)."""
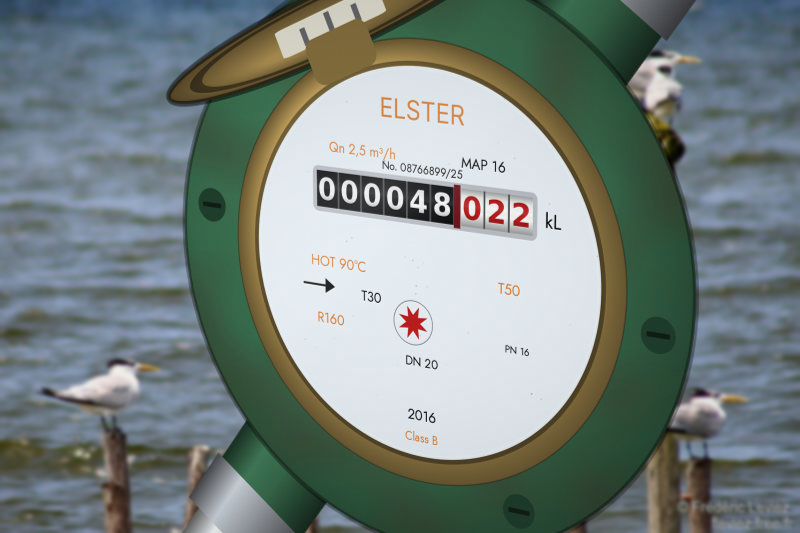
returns 48.022 (kL)
